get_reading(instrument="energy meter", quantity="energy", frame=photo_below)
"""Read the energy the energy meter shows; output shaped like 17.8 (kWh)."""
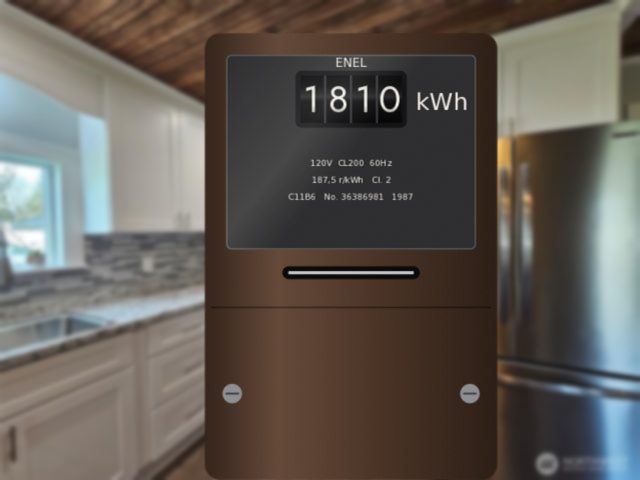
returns 1810 (kWh)
